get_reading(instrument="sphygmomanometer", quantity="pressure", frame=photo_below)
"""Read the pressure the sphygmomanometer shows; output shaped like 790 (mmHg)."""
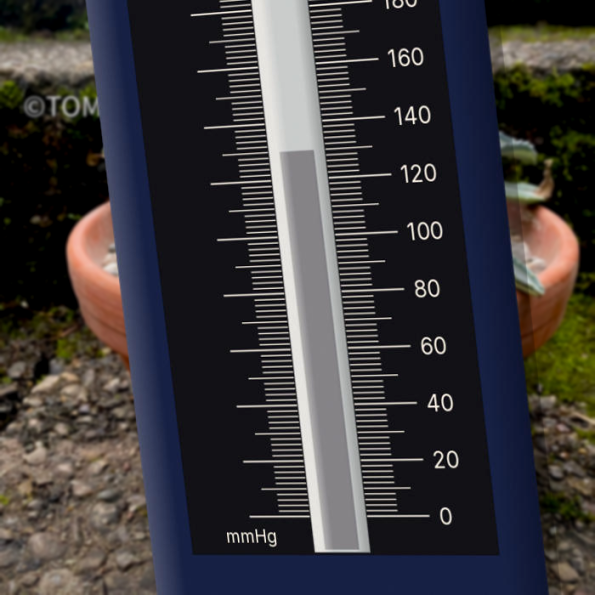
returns 130 (mmHg)
